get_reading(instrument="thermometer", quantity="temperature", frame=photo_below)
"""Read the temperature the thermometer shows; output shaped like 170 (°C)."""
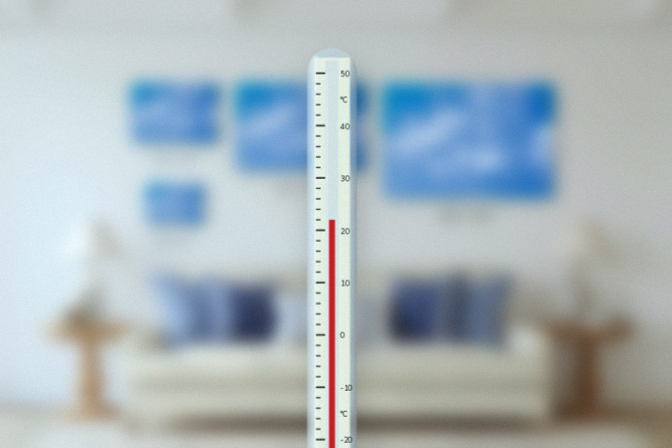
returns 22 (°C)
